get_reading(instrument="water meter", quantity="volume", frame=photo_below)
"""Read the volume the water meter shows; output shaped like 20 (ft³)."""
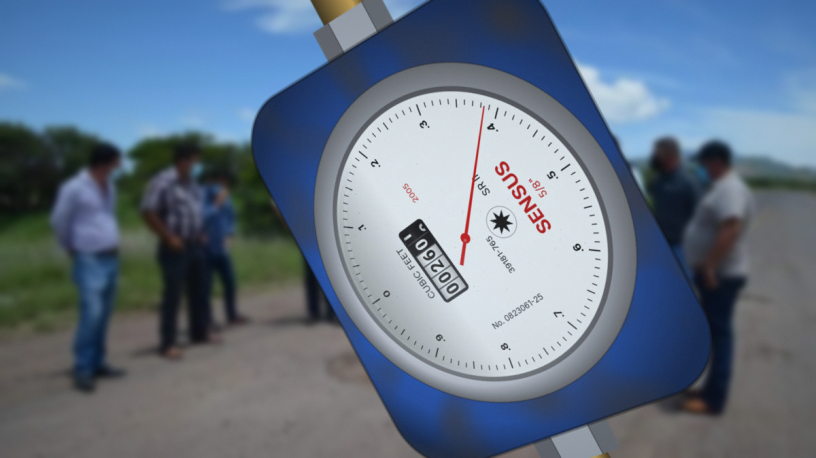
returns 2601.38 (ft³)
